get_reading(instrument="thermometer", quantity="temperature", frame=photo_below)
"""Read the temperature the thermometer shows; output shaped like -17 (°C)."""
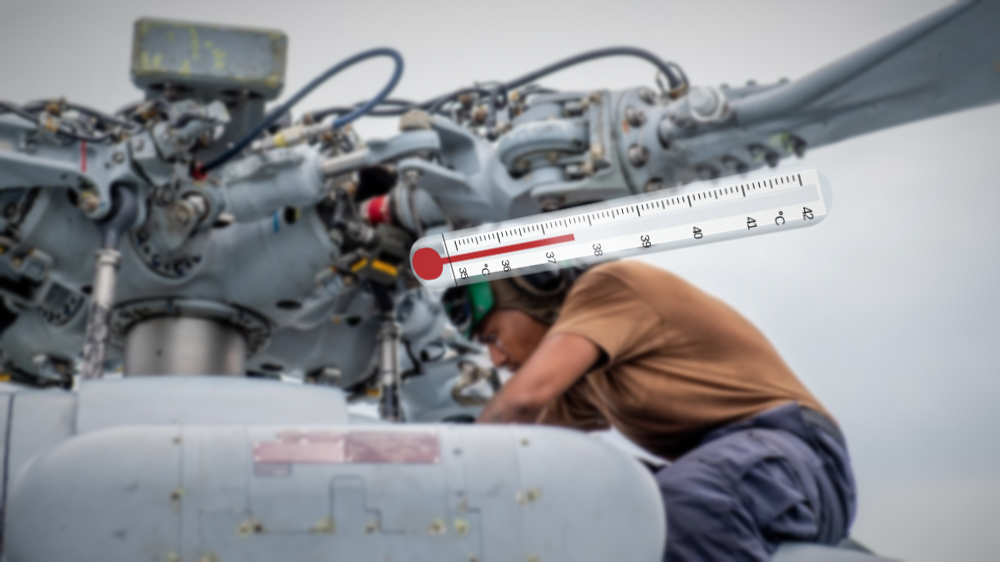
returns 37.6 (°C)
